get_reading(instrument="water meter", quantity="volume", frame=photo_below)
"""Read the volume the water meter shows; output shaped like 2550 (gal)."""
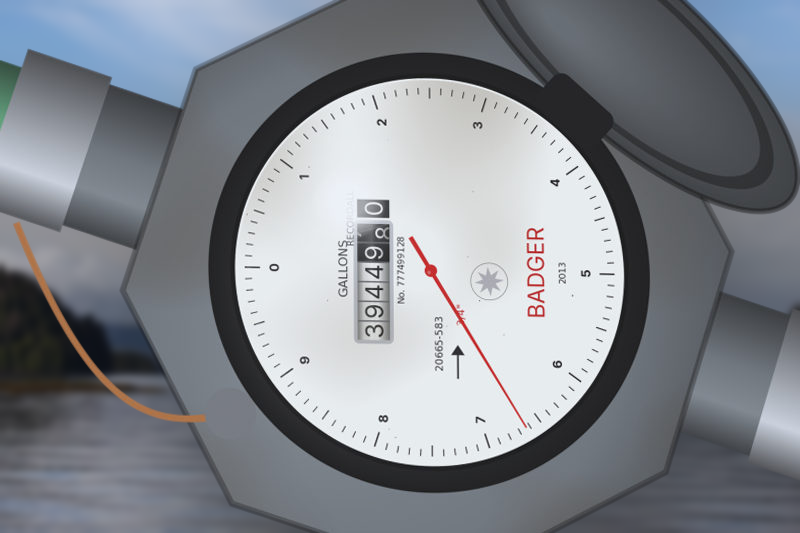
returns 3944976.6 (gal)
